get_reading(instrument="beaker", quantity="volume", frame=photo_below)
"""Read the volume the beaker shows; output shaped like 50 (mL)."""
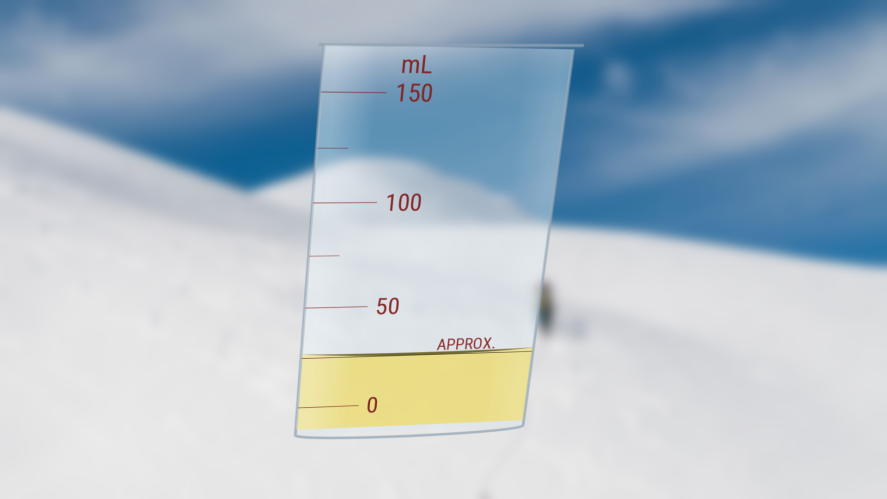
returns 25 (mL)
